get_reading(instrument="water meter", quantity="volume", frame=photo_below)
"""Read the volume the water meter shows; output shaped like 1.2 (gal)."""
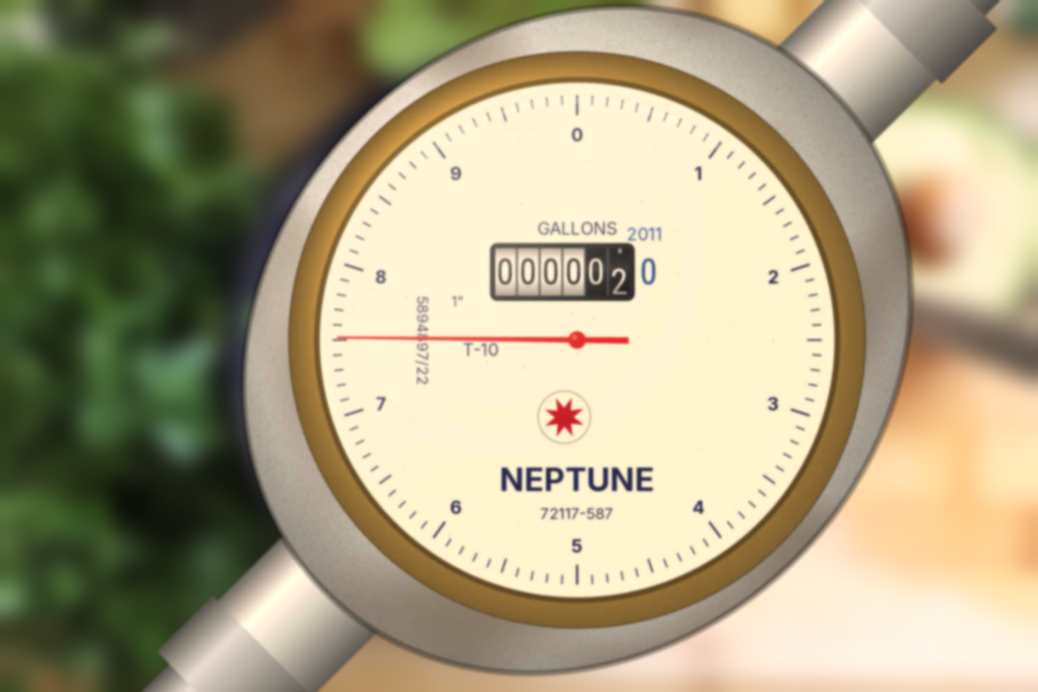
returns 17.5 (gal)
